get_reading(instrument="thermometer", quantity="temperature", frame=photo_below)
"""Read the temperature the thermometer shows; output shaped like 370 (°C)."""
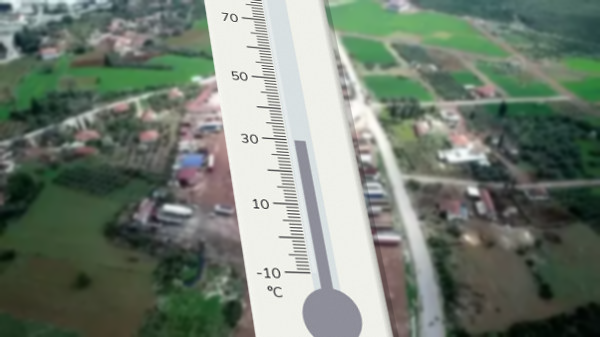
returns 30 (°C)
